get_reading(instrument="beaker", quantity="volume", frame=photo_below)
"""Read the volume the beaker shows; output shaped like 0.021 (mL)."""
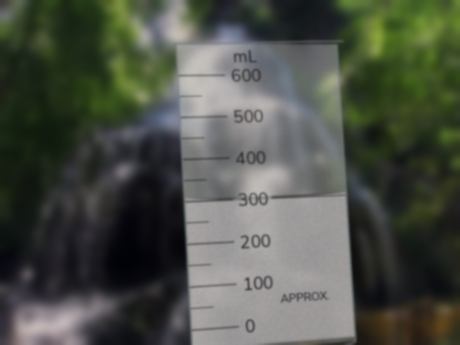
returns 300 (mL)
